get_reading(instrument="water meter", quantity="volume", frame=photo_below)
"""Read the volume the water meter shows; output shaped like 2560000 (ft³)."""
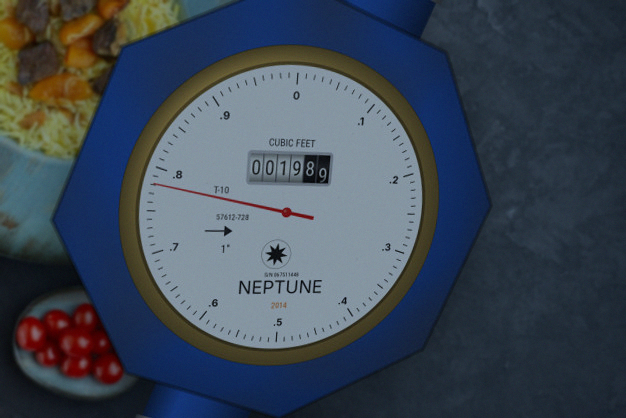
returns 1988.78 (ft³)
